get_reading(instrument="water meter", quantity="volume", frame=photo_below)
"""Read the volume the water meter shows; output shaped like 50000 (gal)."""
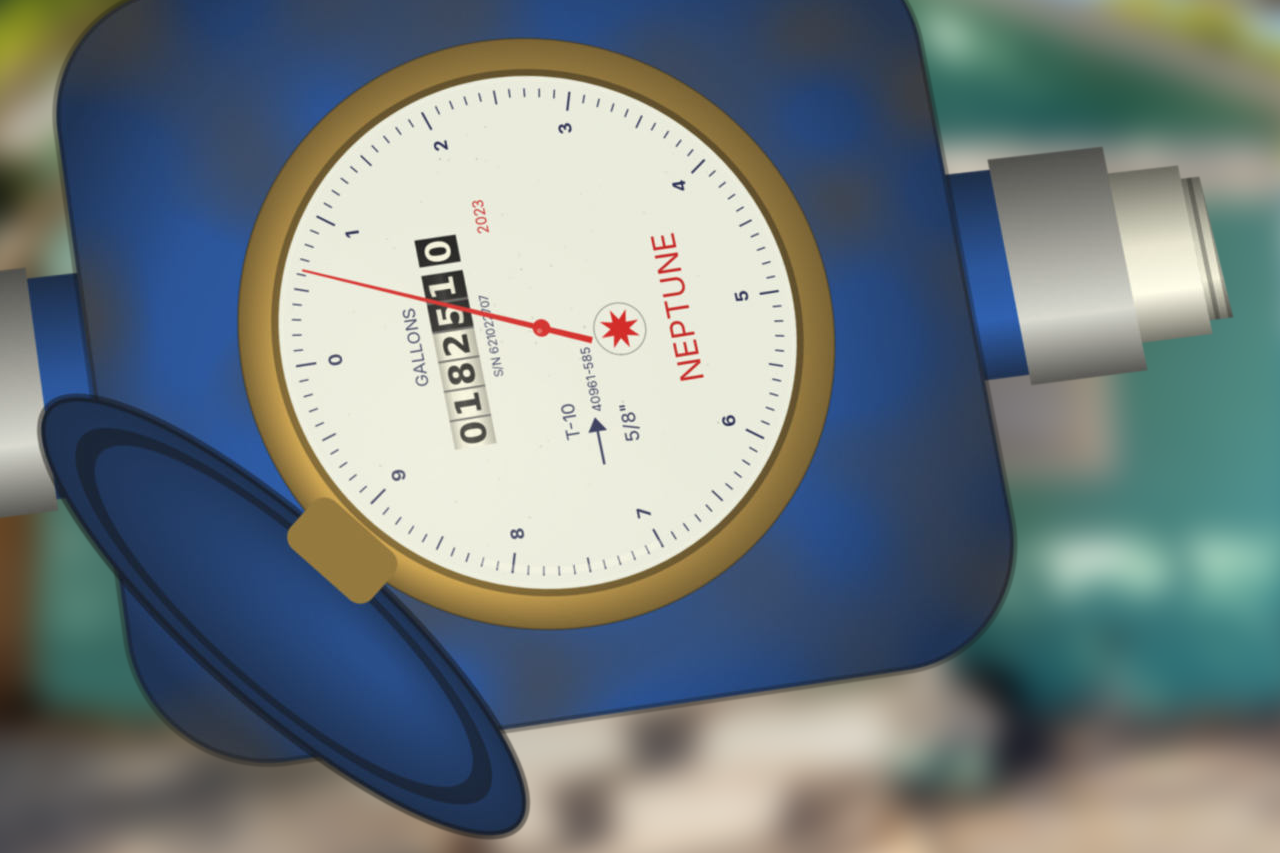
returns 182510.6 (gal)
